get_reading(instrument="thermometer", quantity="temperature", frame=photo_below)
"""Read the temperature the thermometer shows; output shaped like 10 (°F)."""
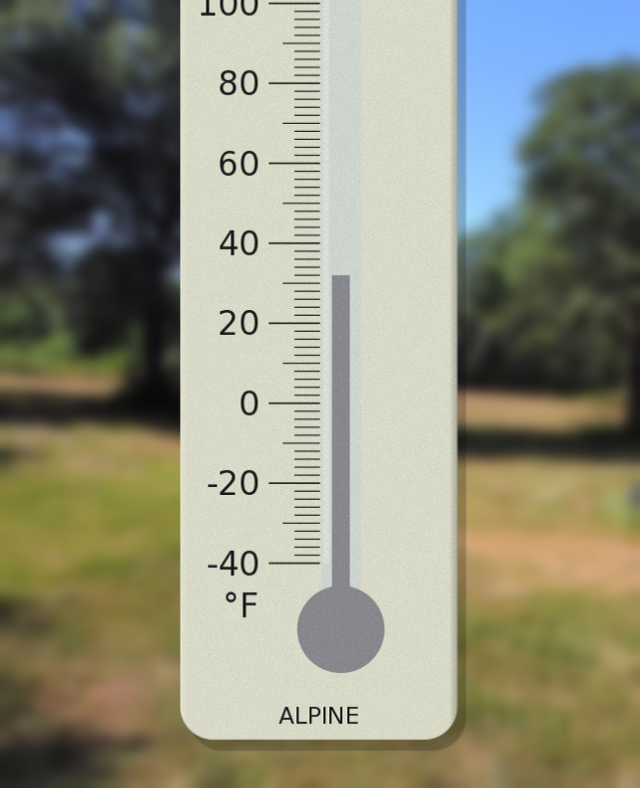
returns 32 (°F)
